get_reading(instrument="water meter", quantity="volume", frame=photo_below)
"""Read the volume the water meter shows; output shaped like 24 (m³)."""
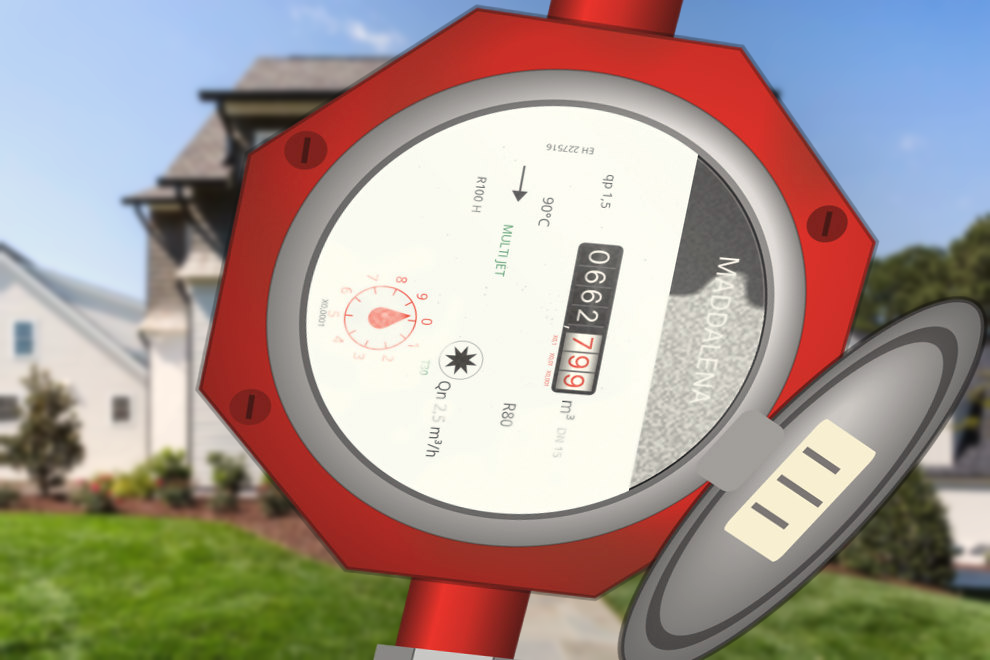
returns 662.7989 (m³)
